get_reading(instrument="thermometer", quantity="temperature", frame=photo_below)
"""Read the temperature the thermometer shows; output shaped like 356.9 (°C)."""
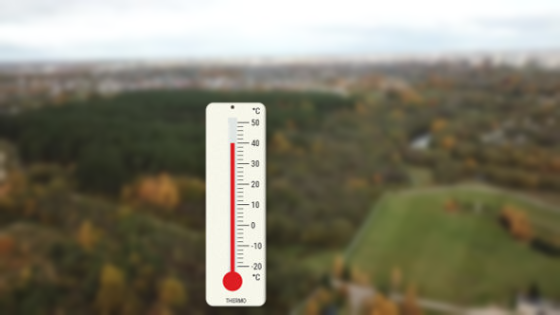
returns 40 (°C)
